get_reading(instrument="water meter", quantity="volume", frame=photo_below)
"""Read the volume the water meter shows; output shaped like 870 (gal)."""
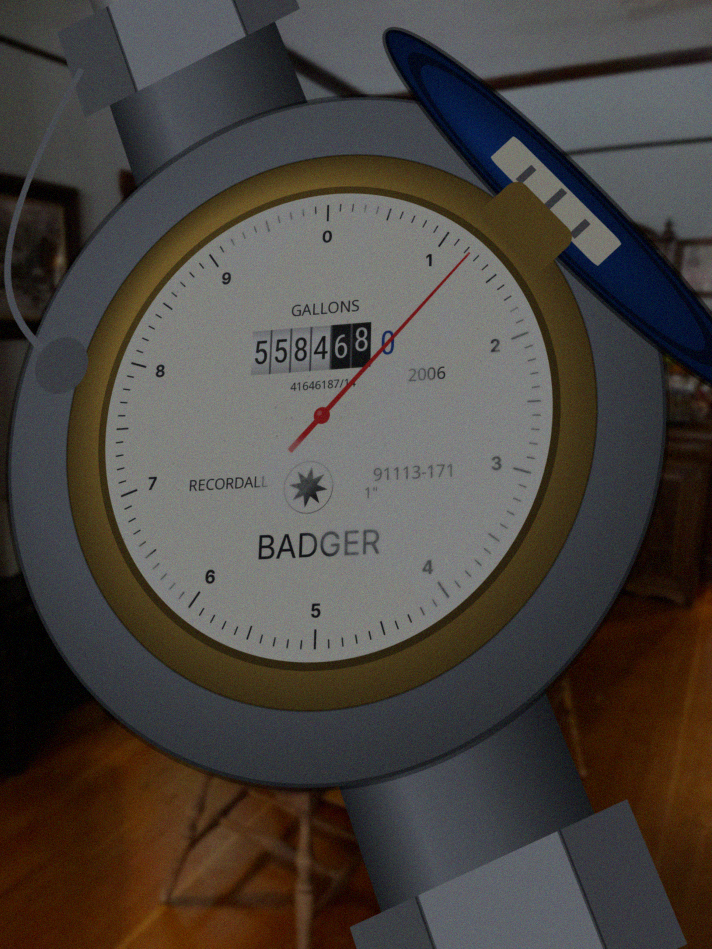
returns 5584681.2 (gal)
